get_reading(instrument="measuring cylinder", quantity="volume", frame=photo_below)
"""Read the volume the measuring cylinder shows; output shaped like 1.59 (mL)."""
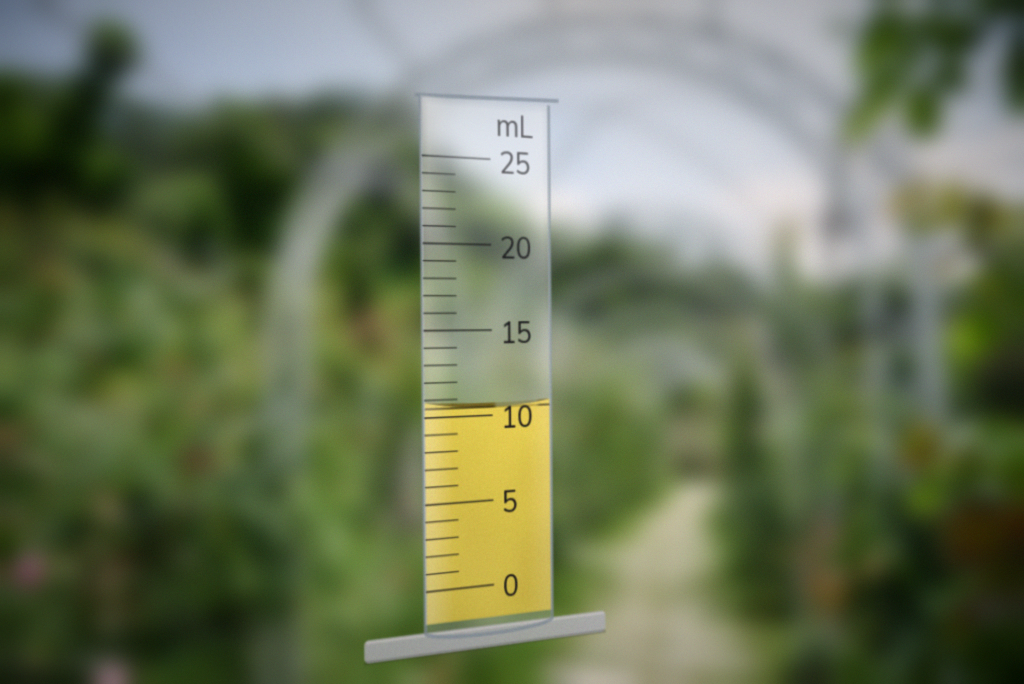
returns 10.5 (mL)
